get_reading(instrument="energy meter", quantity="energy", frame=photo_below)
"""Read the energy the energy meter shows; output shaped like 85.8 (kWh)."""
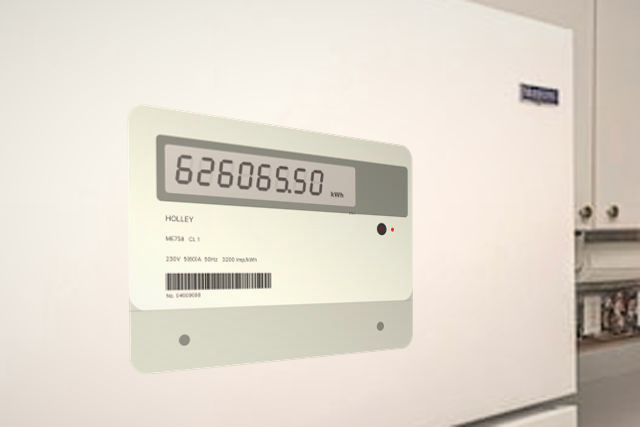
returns 626065.50 (kWh)
